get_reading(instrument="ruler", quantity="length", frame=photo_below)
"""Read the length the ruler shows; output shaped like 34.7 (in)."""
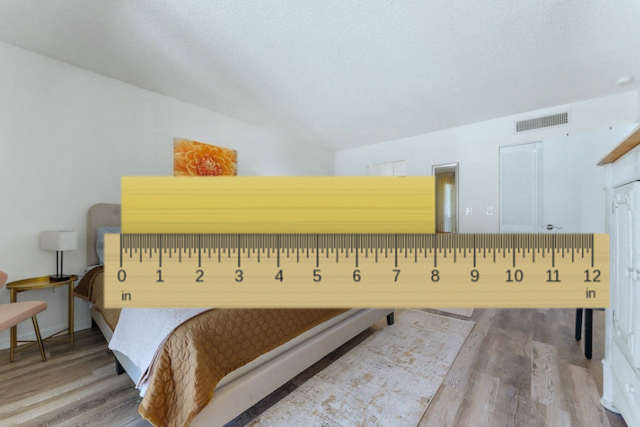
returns 8 (in)
